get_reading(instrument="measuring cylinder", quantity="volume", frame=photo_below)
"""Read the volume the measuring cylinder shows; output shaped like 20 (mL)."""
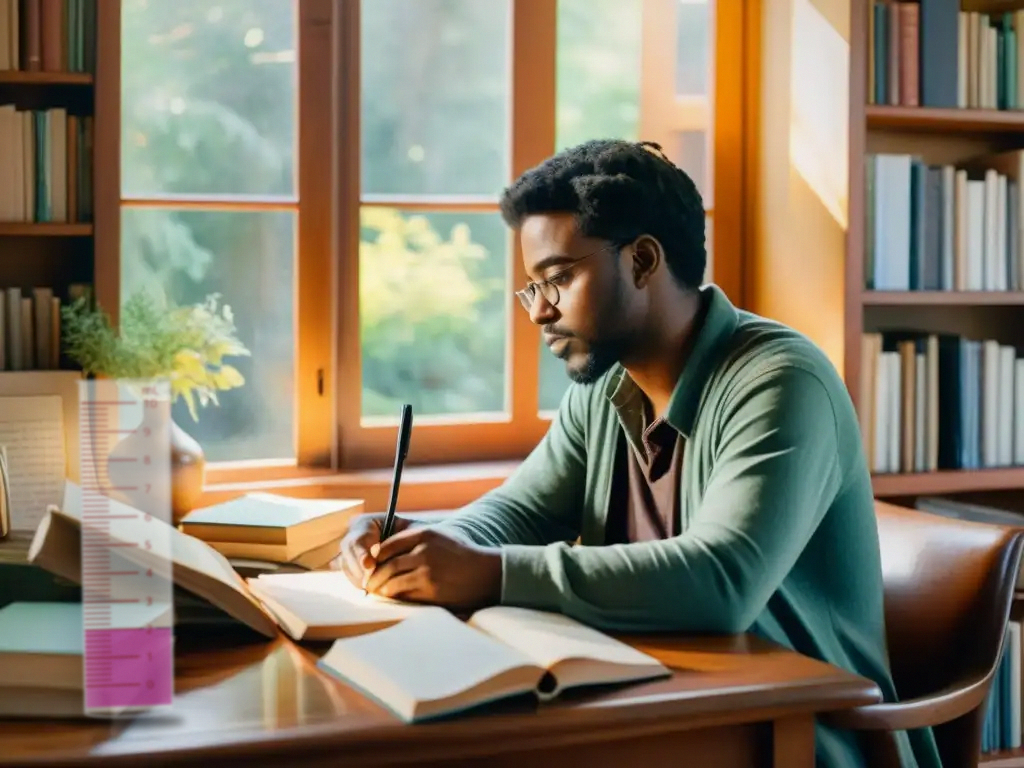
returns 2 (mL)
